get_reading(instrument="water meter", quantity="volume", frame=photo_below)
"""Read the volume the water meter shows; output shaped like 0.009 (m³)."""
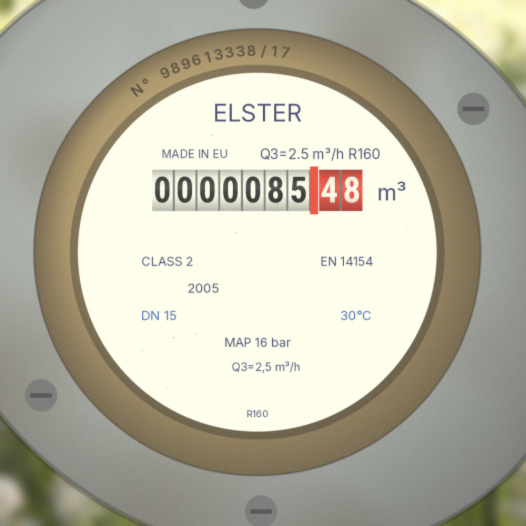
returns 85.48 (m³)
